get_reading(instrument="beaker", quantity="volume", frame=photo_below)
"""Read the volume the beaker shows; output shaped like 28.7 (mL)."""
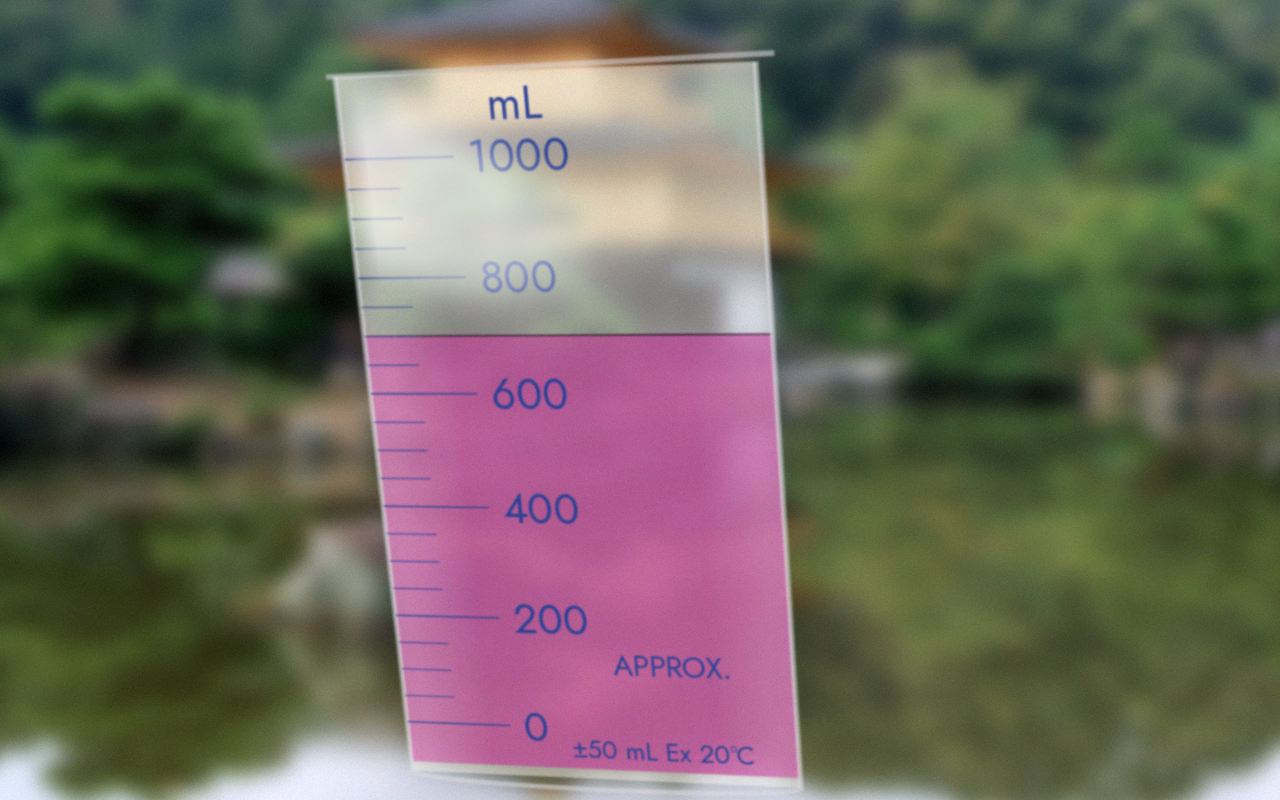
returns 700 (mL)
